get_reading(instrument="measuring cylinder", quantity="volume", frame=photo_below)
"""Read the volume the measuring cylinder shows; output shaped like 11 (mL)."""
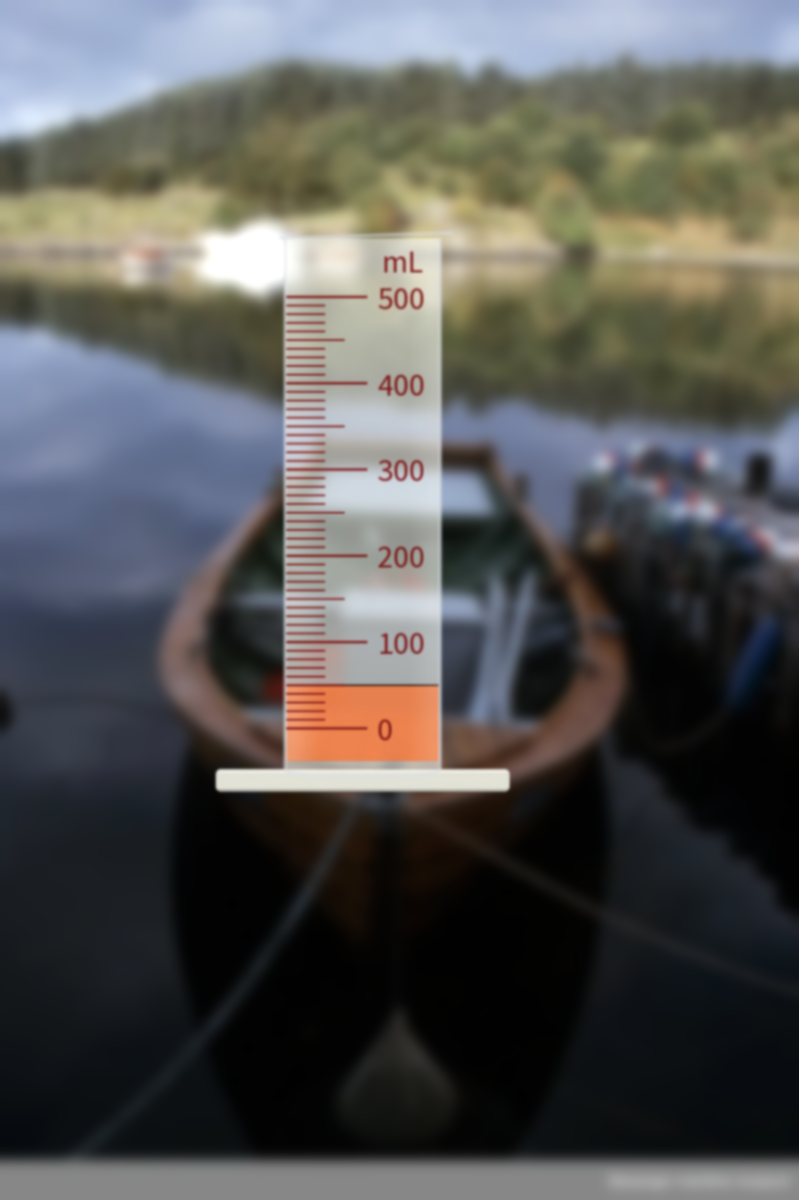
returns 50 (mL)
